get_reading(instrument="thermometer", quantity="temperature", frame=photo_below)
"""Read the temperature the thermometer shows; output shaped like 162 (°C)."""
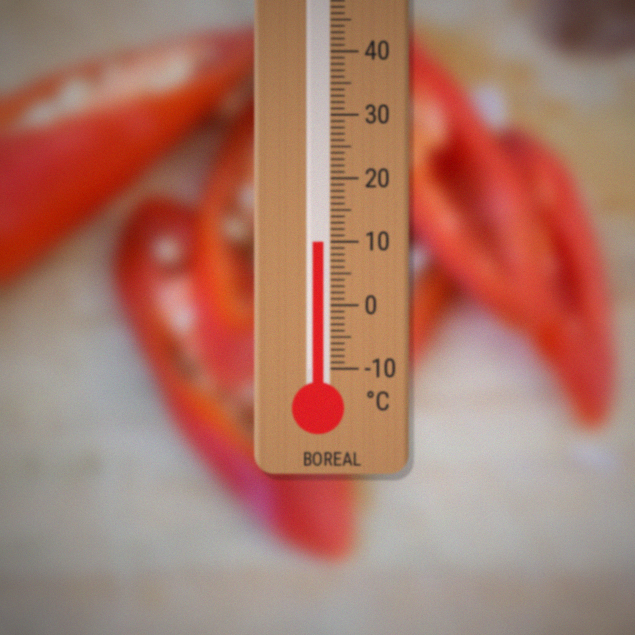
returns 10 (°C)
